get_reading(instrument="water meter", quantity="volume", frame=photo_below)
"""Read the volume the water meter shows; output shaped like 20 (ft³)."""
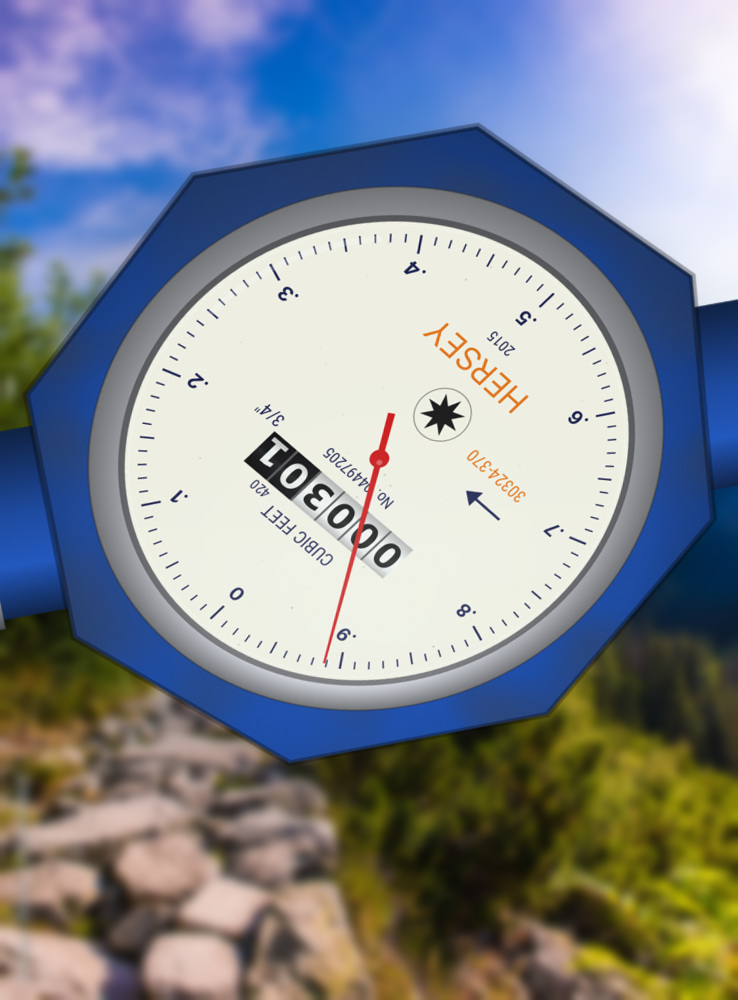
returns 300.91 (ft³)
